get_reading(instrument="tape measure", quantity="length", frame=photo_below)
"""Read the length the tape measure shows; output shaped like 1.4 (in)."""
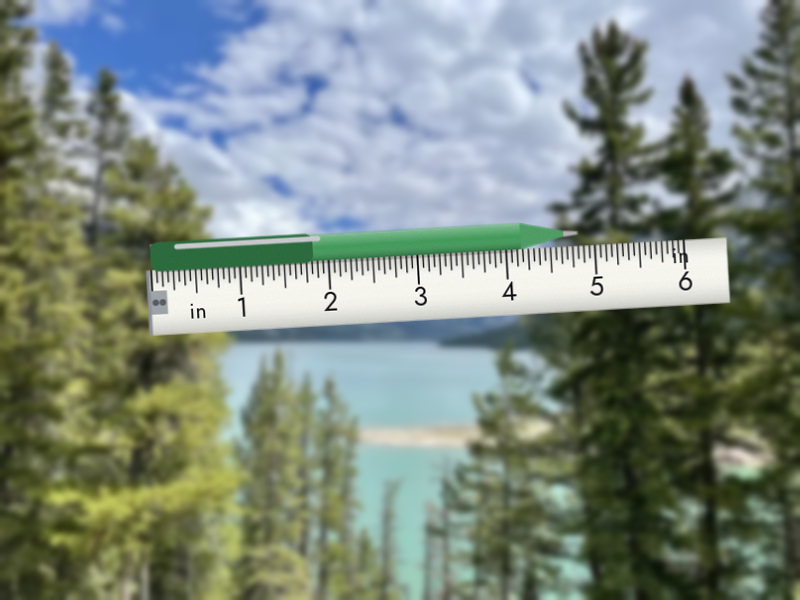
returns 4.8125 (in)
